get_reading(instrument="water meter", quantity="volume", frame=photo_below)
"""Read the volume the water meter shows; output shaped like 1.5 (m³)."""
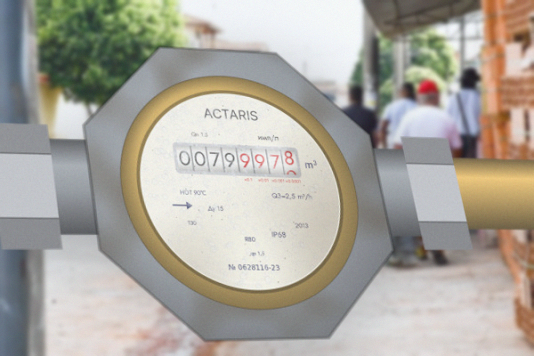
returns 79.9978 (m³)
